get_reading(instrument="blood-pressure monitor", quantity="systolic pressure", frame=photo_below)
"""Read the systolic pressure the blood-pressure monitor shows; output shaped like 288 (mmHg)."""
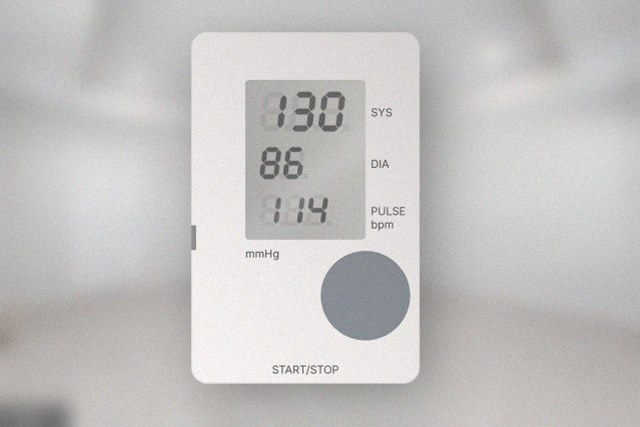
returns 130 (mmHg)
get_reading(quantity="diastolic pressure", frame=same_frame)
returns 86 (mmHg)
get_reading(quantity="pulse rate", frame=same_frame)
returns 114 (bpm)
